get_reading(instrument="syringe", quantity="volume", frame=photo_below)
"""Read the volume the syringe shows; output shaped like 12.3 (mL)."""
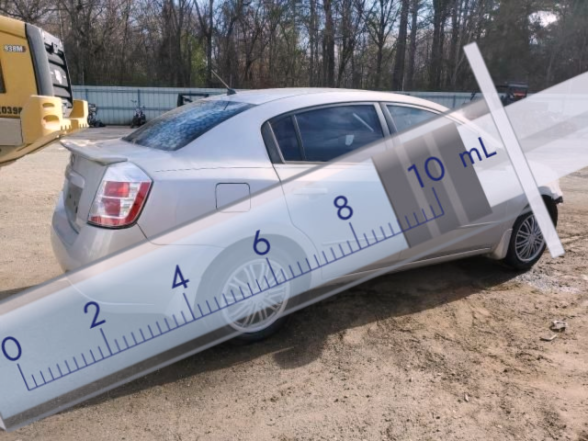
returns 9 (mL)
